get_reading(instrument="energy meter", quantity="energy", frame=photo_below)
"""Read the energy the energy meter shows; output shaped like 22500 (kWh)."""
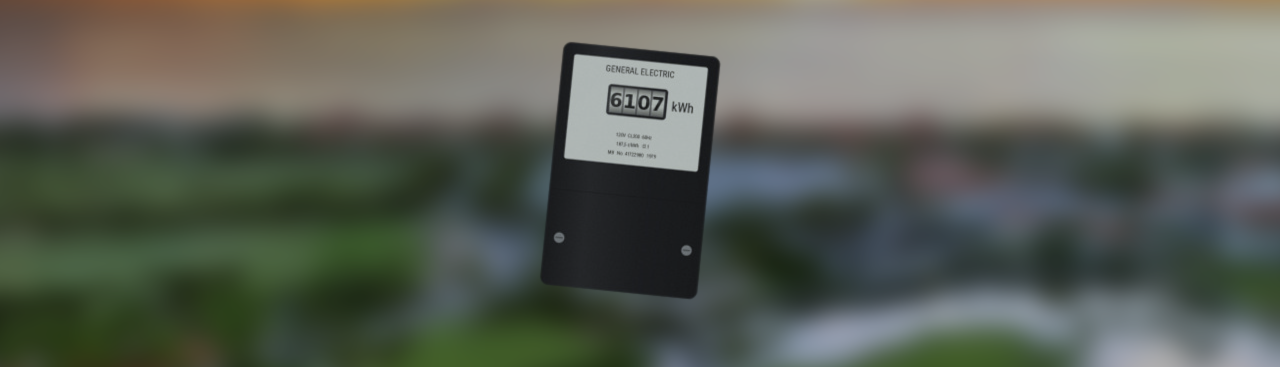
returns 6107 (kWh)
